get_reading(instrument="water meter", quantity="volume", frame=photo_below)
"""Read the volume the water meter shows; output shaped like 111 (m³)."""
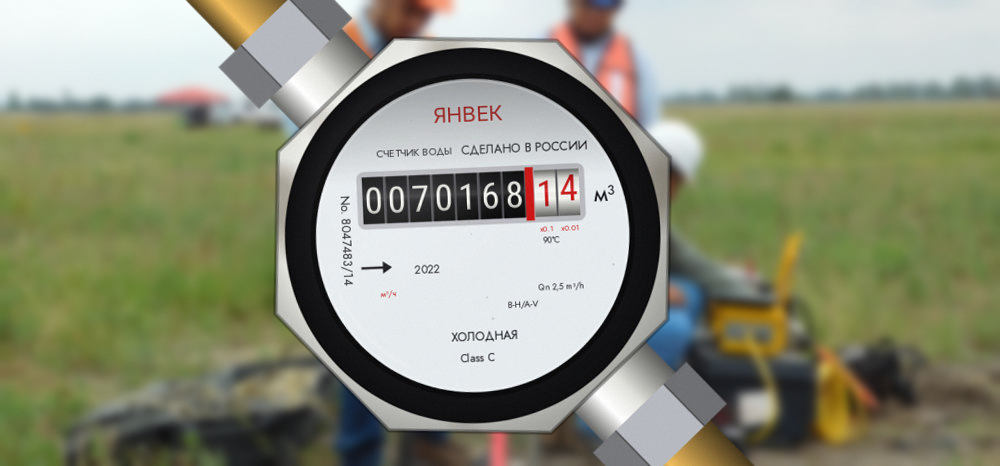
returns 70168.14 (m³)
